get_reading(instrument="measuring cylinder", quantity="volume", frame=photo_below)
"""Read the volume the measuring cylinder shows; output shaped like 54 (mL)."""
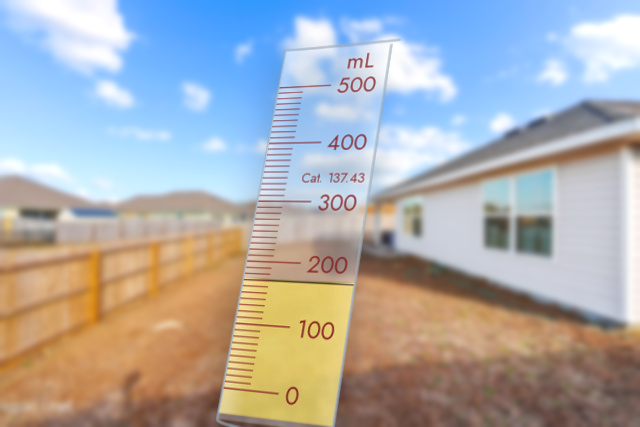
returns 170 (mL)
